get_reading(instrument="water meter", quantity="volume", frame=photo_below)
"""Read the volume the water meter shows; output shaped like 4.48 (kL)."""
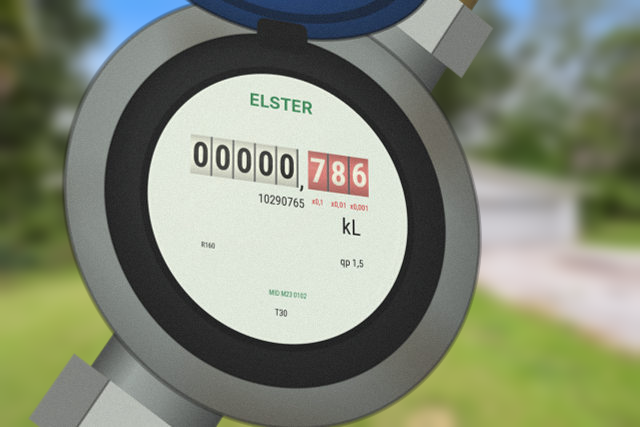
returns 0.786 (kL)
